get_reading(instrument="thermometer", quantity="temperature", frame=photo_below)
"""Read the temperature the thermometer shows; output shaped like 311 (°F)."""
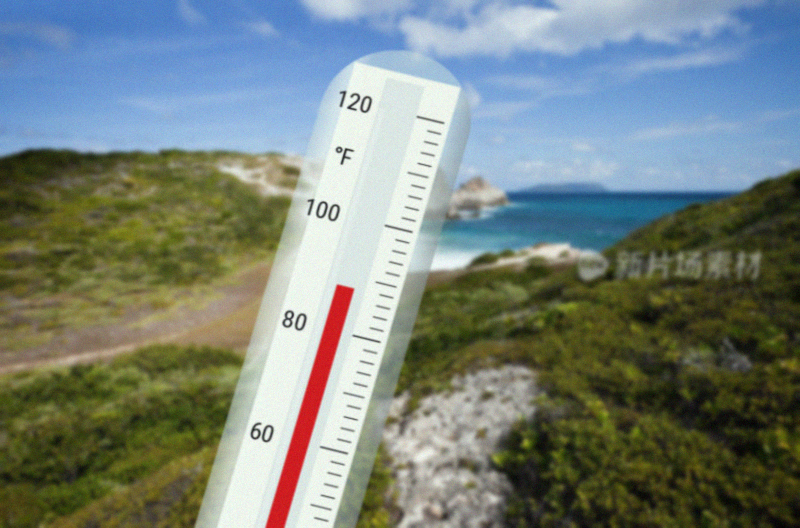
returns 88 (°F)
